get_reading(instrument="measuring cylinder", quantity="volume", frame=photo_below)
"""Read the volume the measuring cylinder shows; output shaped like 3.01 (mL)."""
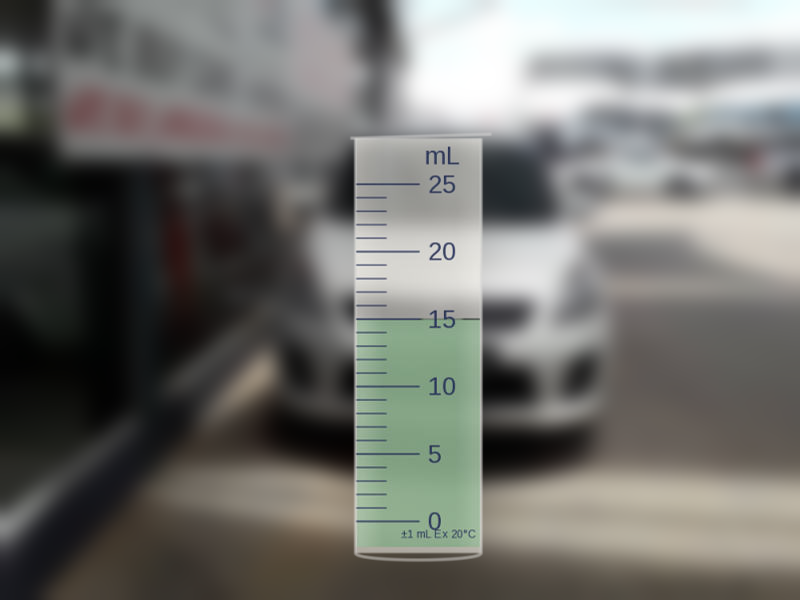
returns 15 (mL)
